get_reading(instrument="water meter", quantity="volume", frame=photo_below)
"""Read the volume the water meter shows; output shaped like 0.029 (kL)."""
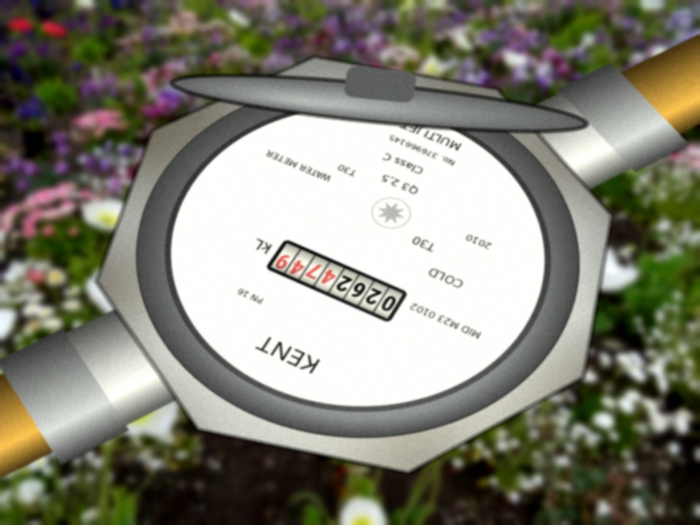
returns 262.4749 (kL)
